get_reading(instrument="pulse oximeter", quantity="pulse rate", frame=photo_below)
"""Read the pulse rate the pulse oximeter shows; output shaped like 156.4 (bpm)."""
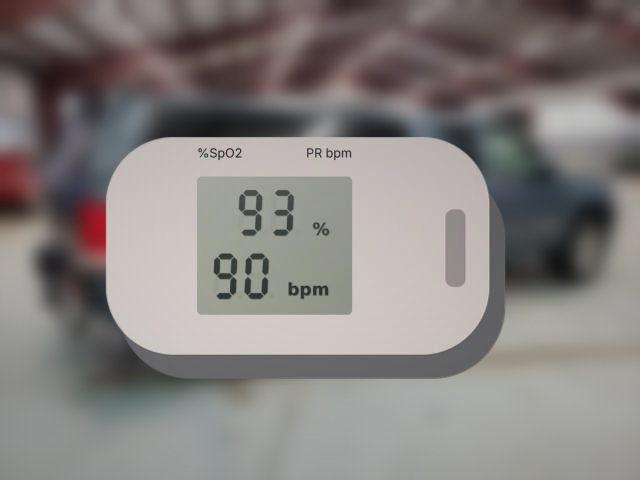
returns 90 (bpm)
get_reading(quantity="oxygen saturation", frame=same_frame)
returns 93 (%)
